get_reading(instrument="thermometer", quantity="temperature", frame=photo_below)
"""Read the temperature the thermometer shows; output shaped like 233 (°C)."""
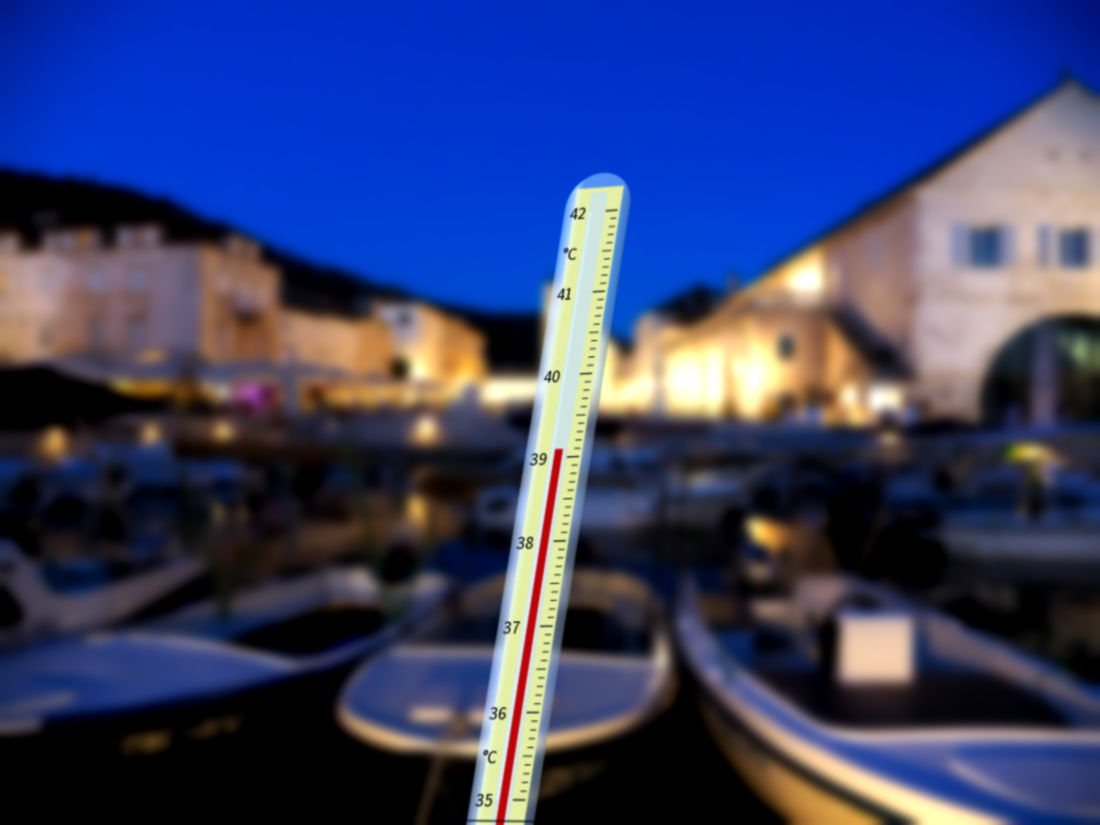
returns 39.1 (°C)
